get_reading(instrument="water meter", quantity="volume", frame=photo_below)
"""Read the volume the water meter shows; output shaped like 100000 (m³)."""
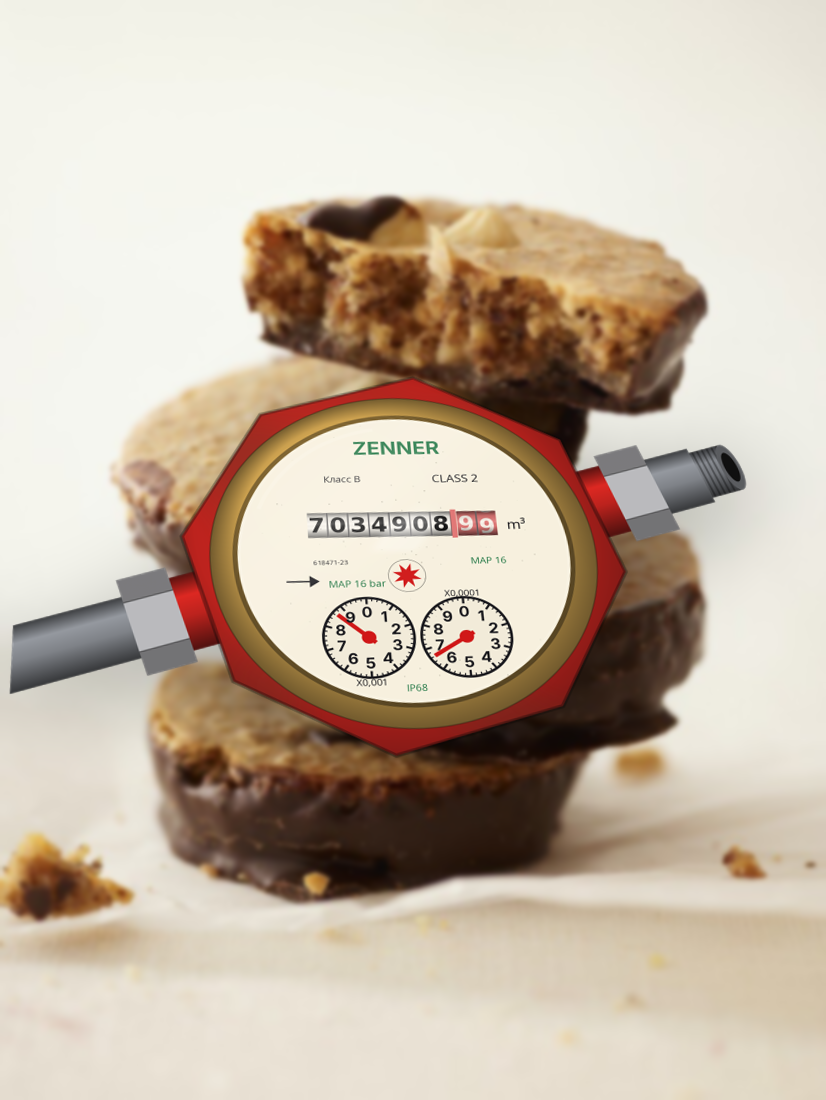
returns 7034908.9886 (m³)
